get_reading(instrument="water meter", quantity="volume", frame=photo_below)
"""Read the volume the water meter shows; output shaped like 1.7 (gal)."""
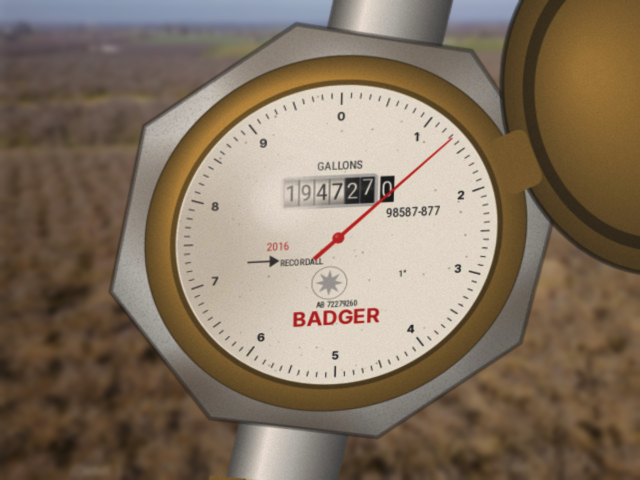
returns 1947271.3 (gal)
